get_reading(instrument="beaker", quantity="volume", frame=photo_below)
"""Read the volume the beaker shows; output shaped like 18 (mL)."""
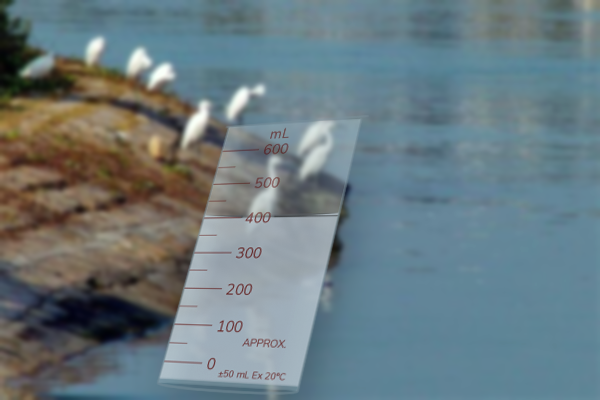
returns 400 (mL)
